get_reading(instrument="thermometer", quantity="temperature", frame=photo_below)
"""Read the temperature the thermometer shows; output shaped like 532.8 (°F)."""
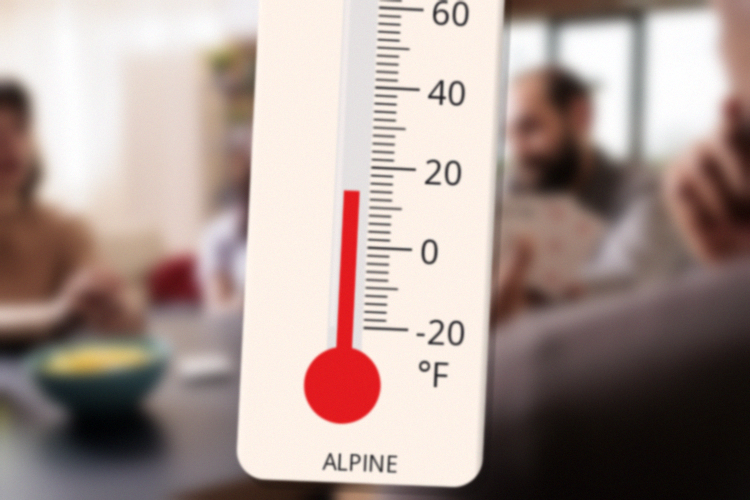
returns 14 (°F)
